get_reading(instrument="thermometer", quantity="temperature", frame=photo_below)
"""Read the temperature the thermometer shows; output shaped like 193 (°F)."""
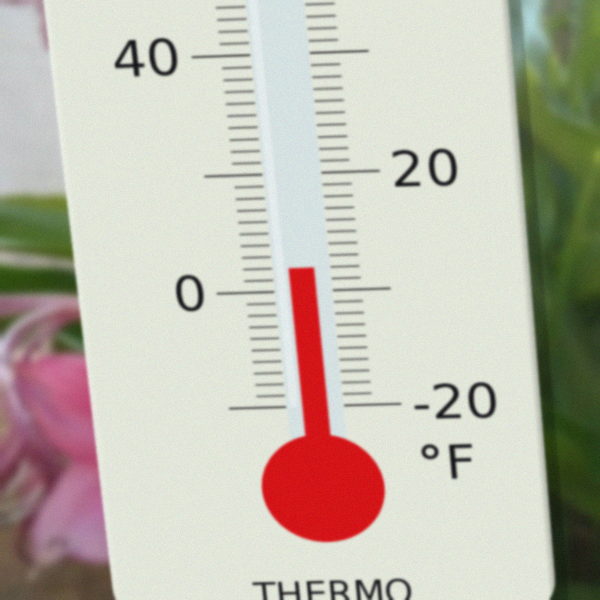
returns 4 (°F)
